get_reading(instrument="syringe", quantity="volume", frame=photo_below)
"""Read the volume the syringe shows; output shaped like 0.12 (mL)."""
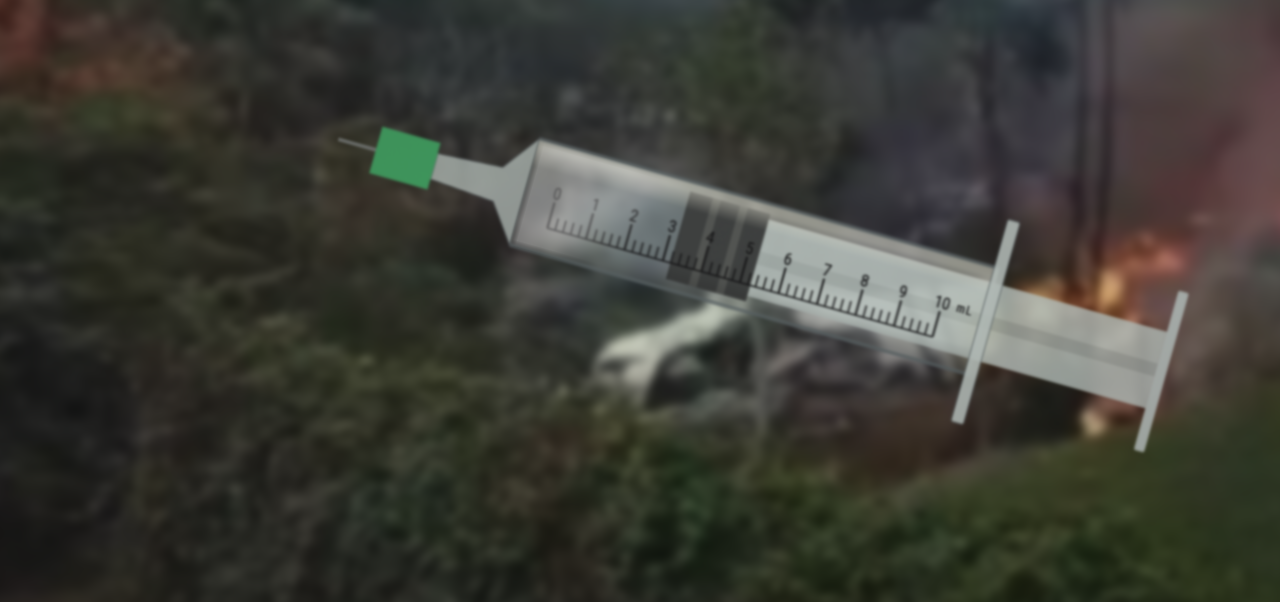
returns 3.2 (mL)
